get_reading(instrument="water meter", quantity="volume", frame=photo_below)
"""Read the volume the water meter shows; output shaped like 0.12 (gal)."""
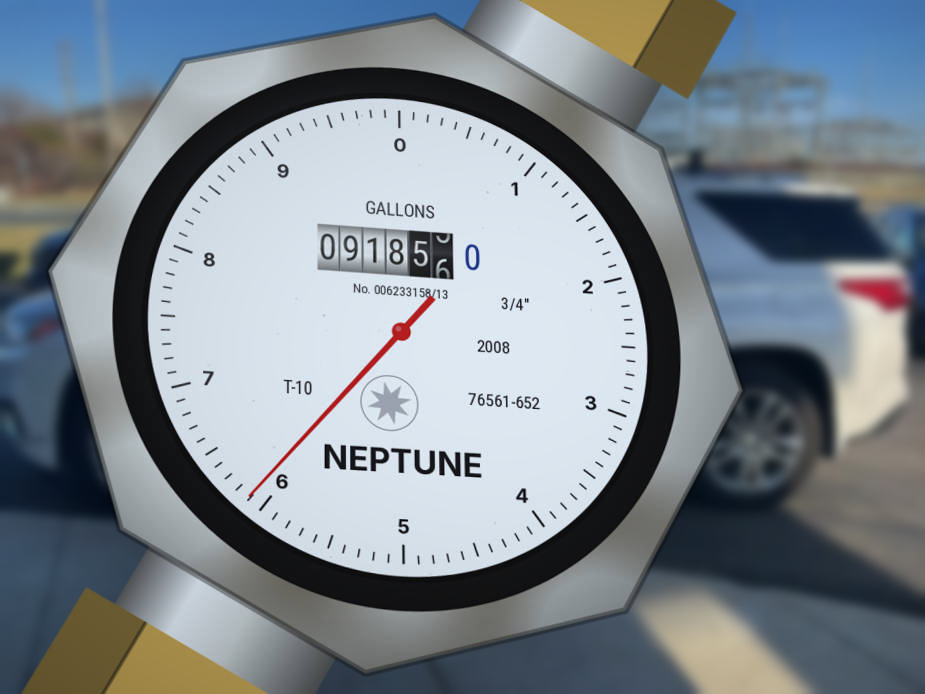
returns 918556.1 (gal)
